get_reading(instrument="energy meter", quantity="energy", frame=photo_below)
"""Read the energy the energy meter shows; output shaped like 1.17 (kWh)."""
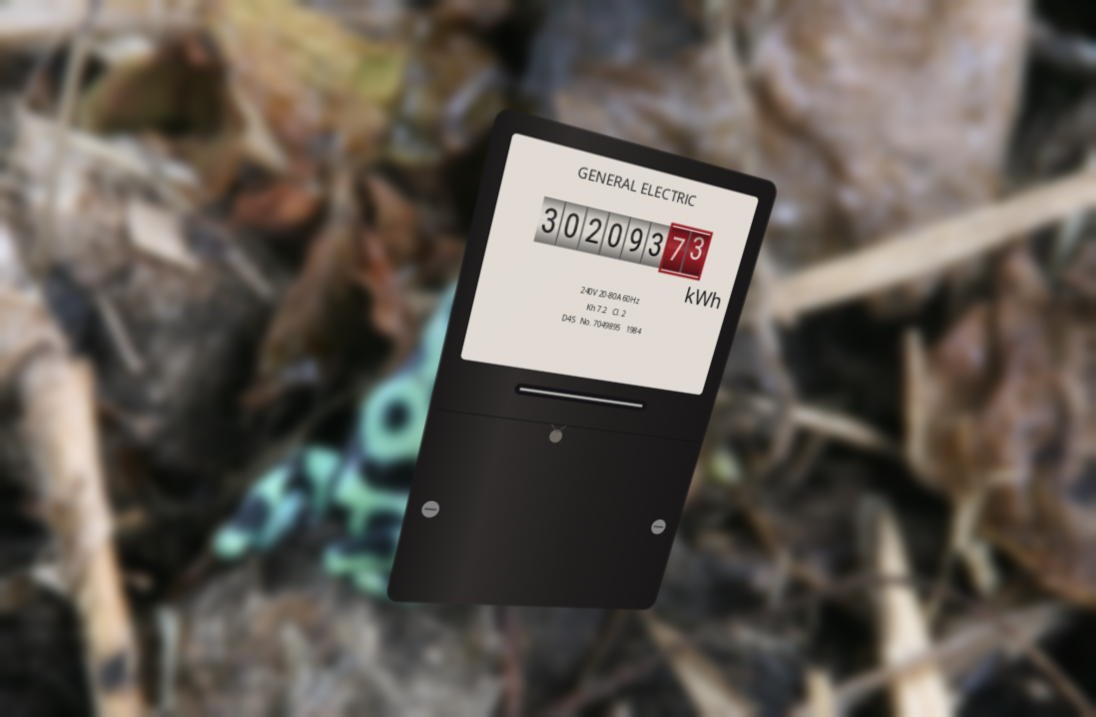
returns 302093.73 (kWh)
